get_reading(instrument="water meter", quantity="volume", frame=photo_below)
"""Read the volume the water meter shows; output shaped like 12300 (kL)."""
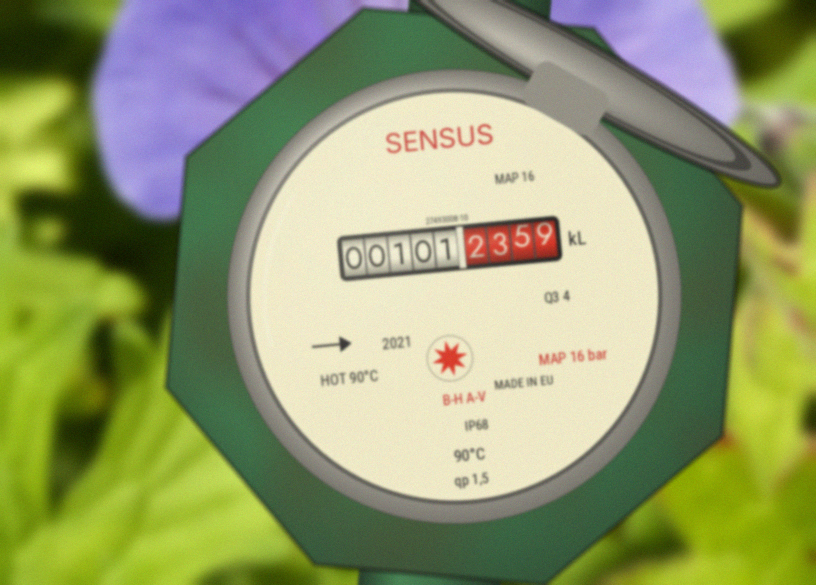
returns 101.2359 (kL)
